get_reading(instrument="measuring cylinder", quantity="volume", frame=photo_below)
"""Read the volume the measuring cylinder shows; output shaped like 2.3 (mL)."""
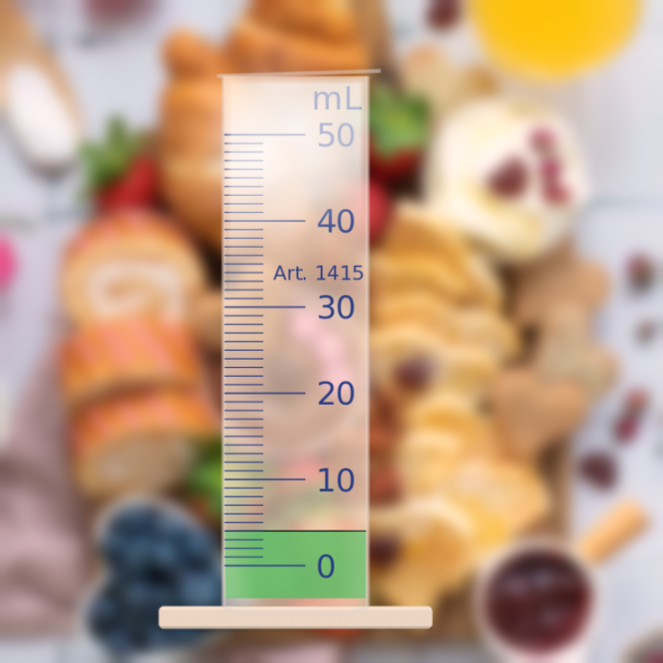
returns 4 (mL)
